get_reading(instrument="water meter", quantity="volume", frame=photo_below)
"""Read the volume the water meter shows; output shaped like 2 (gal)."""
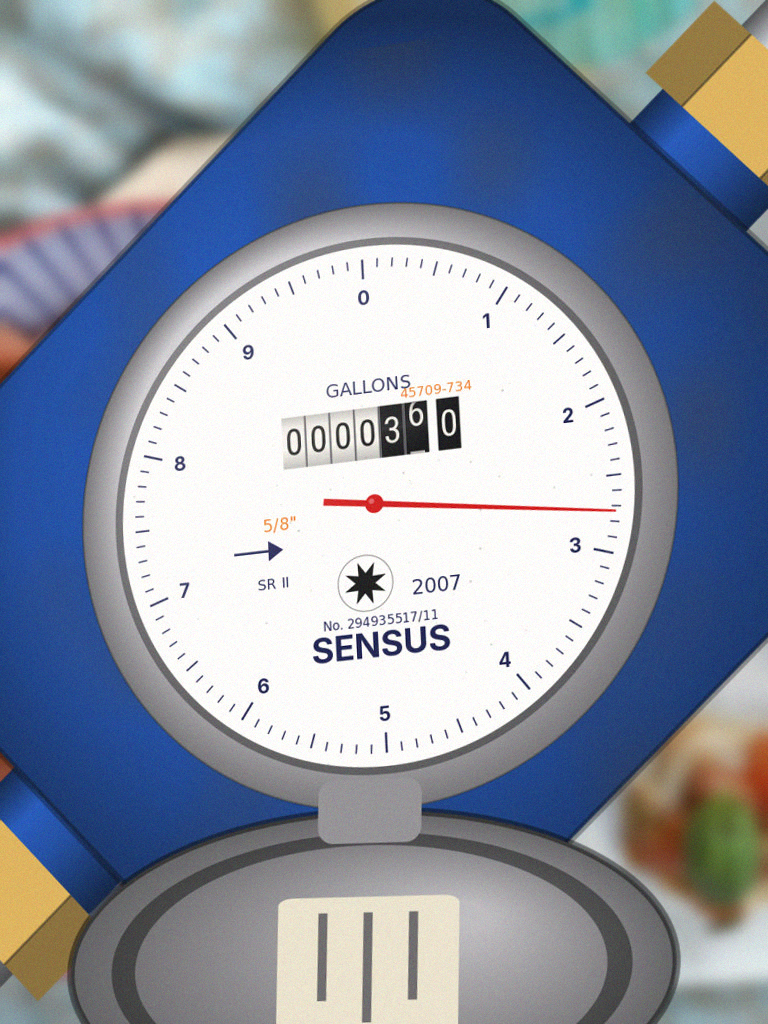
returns 362.7 (gal)
